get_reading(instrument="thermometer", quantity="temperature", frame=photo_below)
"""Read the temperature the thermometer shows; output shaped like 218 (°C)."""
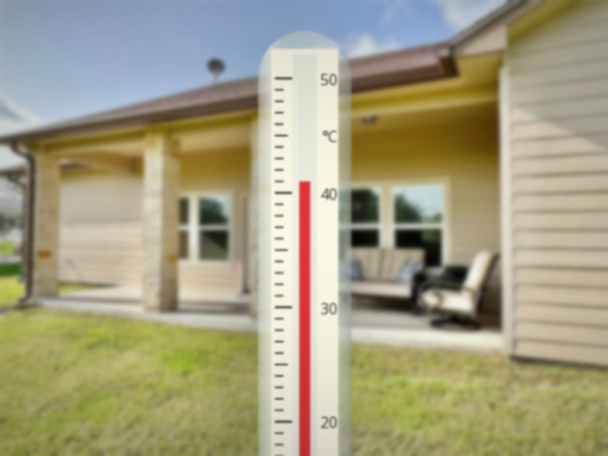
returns 41 (°C)
